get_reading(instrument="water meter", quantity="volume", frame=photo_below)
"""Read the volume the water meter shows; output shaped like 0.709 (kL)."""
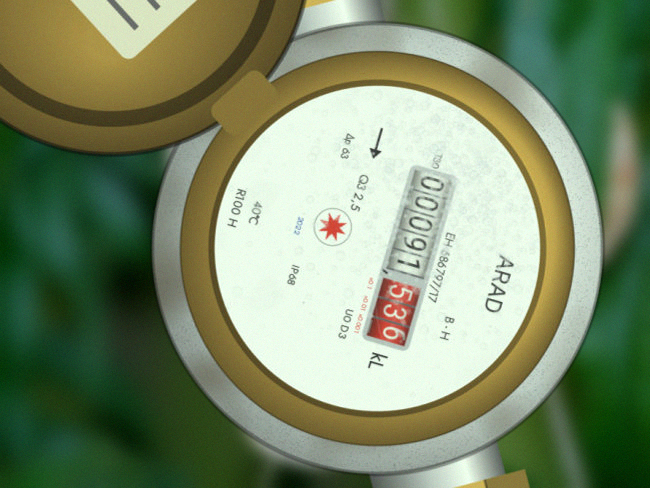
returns 91.536 (kL)
